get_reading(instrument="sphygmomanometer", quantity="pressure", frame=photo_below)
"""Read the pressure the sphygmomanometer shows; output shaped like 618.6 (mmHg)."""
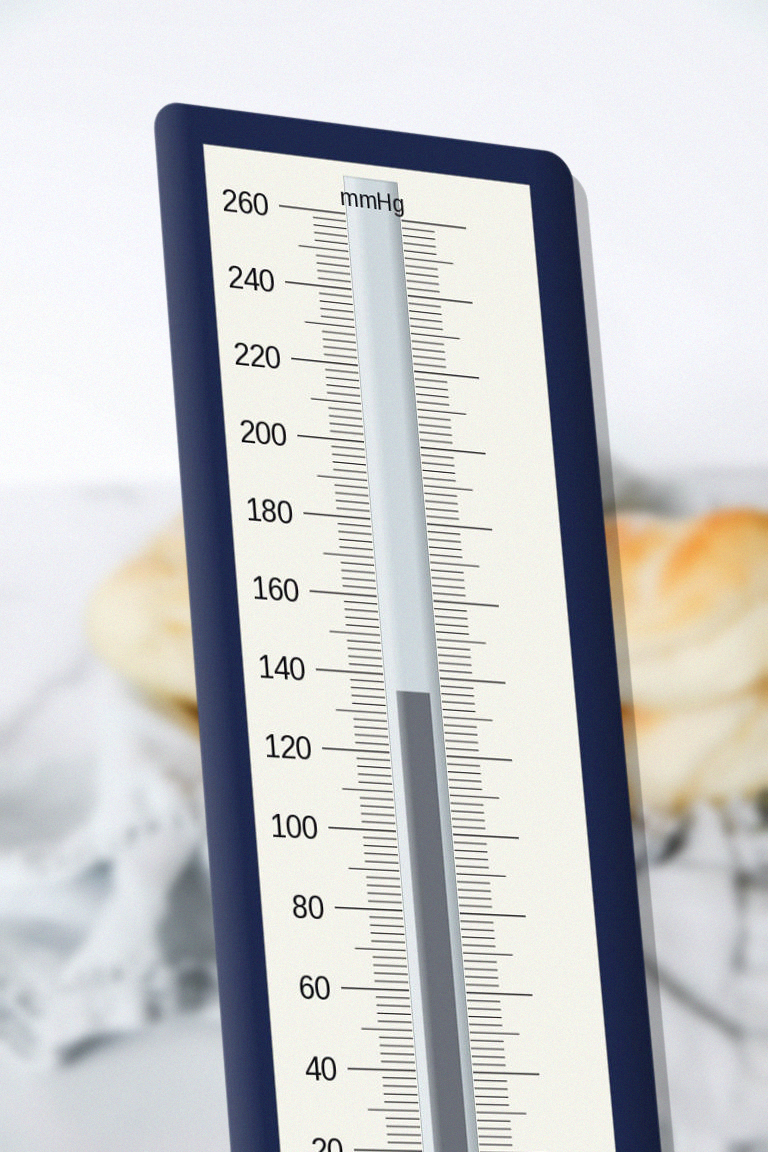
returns 136 (mmHg)
